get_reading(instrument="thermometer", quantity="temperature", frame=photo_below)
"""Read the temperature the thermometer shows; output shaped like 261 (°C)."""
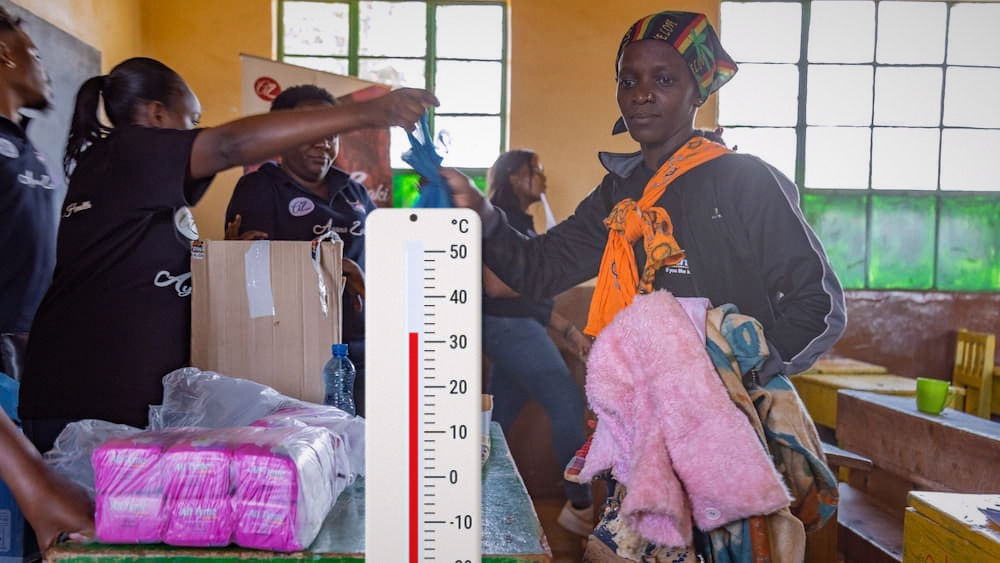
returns 32 (°C)
